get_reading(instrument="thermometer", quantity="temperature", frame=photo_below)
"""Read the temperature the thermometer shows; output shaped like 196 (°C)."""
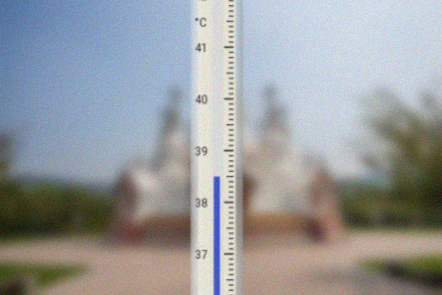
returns 38.5 (°C)
